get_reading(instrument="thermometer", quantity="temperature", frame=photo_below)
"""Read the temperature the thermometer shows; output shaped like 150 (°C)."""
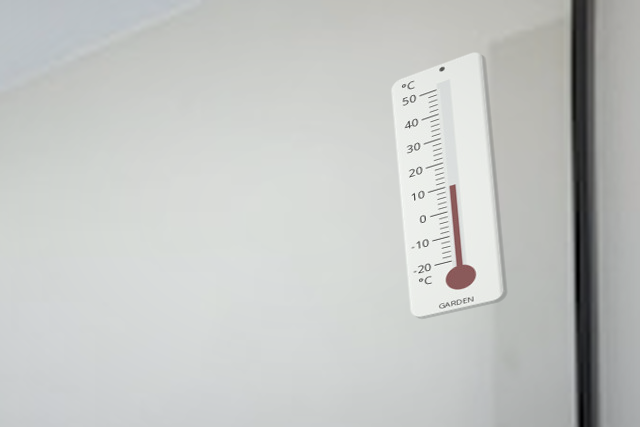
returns 10 (°C)
